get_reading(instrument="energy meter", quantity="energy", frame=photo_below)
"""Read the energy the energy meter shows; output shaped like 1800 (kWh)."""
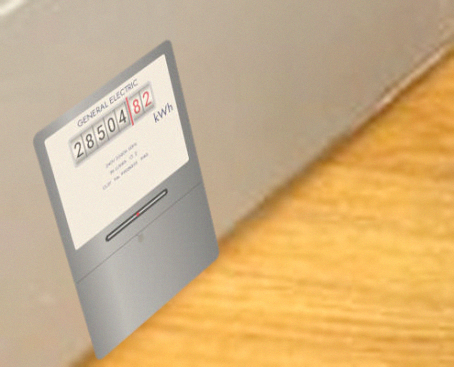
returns 28504.82 (kWh)
